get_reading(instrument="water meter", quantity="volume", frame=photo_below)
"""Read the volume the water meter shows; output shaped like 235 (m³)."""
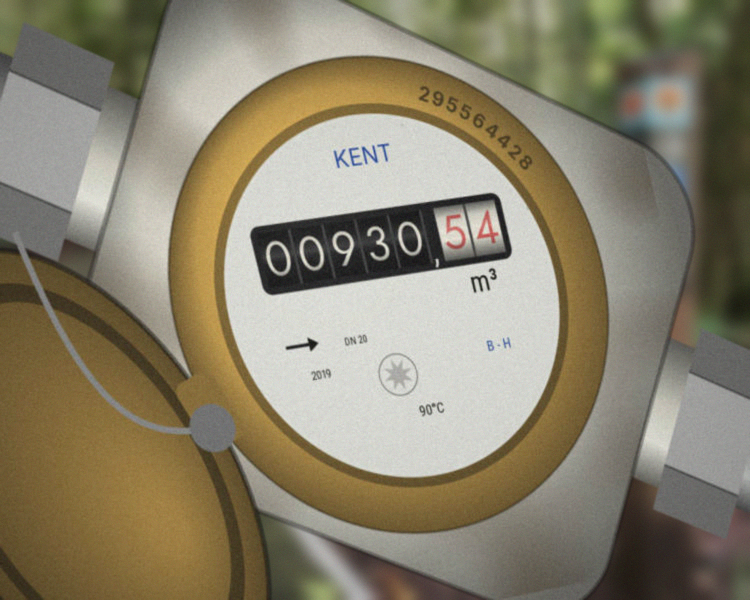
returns 930.54 (m³)
